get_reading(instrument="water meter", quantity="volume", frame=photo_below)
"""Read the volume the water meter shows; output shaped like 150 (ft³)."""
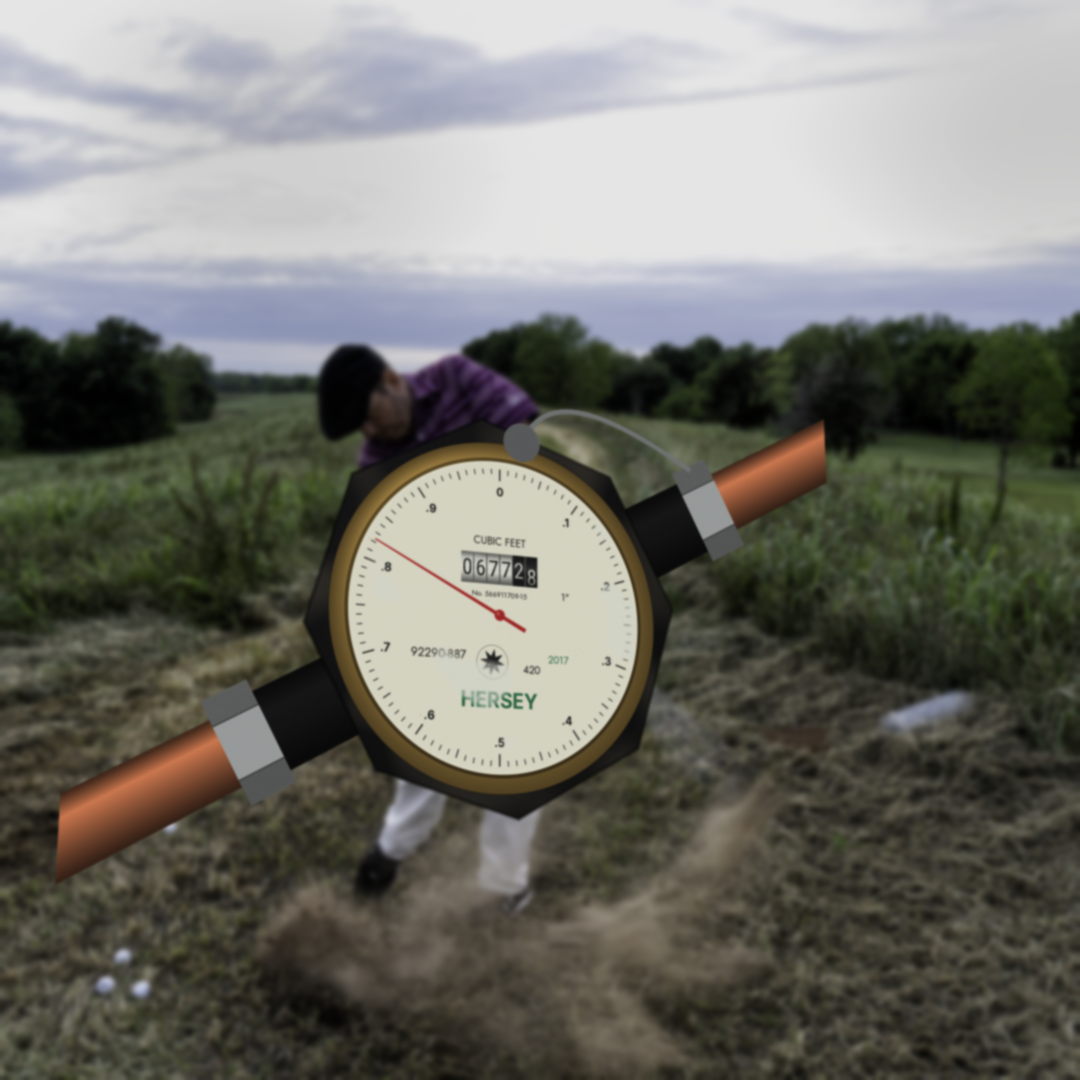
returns 67727.82 (ft³)
